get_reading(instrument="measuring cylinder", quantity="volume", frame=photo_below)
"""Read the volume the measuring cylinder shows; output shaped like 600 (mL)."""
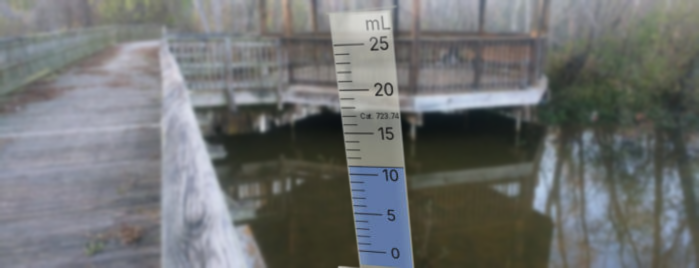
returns 11 (mL)
